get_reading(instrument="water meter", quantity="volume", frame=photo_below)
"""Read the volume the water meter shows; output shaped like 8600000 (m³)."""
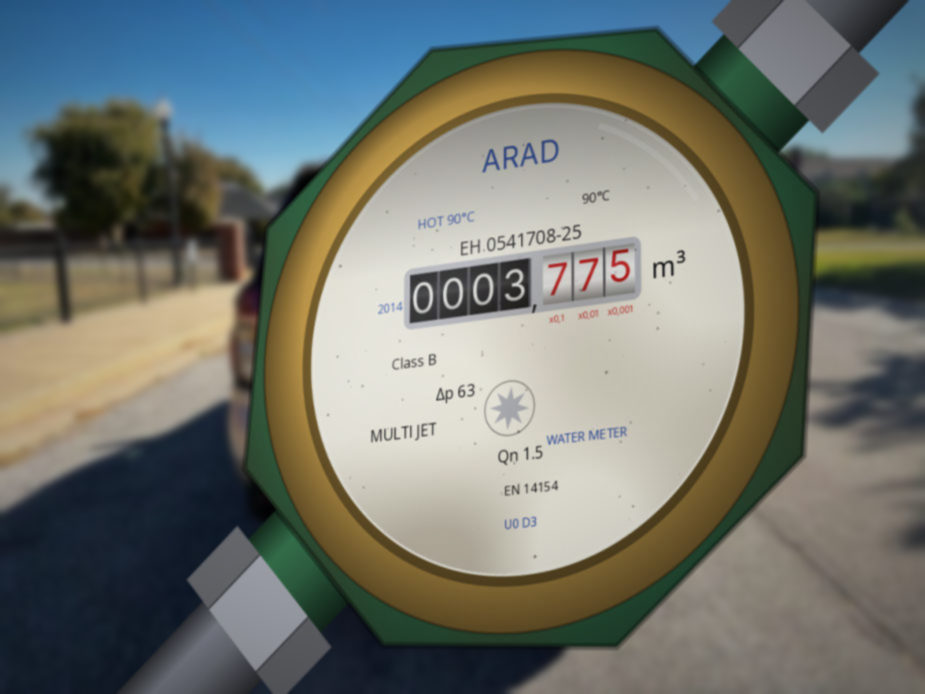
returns 3.775 (m³)
